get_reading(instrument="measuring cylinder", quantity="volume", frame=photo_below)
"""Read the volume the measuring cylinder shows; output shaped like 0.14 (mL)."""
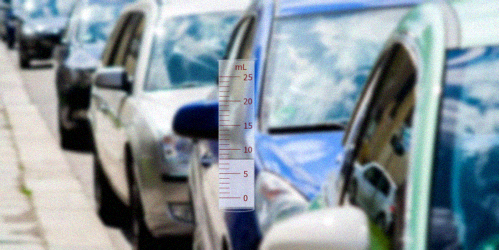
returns 8 (mL)
